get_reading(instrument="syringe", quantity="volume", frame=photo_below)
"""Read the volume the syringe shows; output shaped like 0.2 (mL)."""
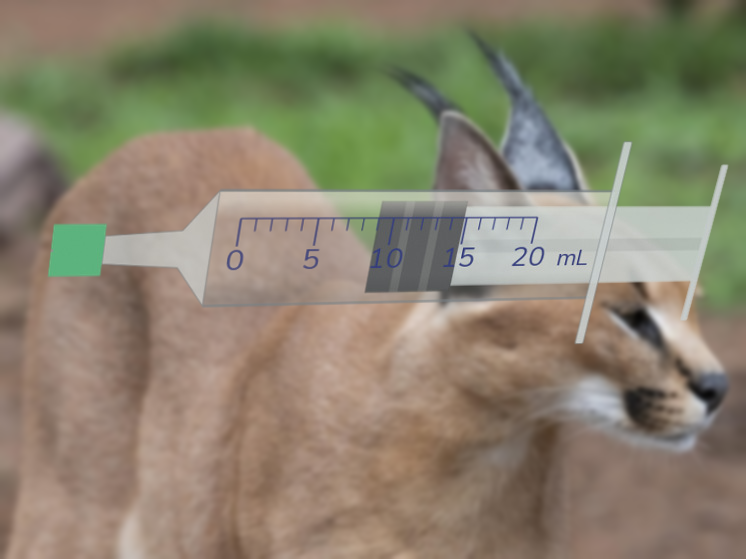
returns 9 (mL)
